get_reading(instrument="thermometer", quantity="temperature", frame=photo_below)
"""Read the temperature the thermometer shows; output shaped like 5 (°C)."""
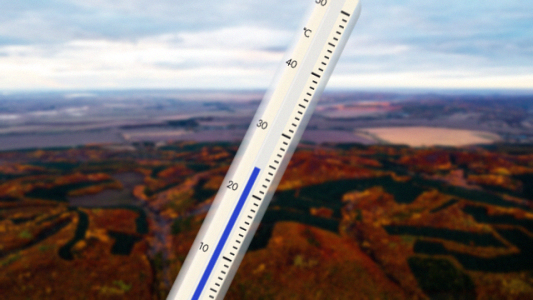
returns 24 (°C)
